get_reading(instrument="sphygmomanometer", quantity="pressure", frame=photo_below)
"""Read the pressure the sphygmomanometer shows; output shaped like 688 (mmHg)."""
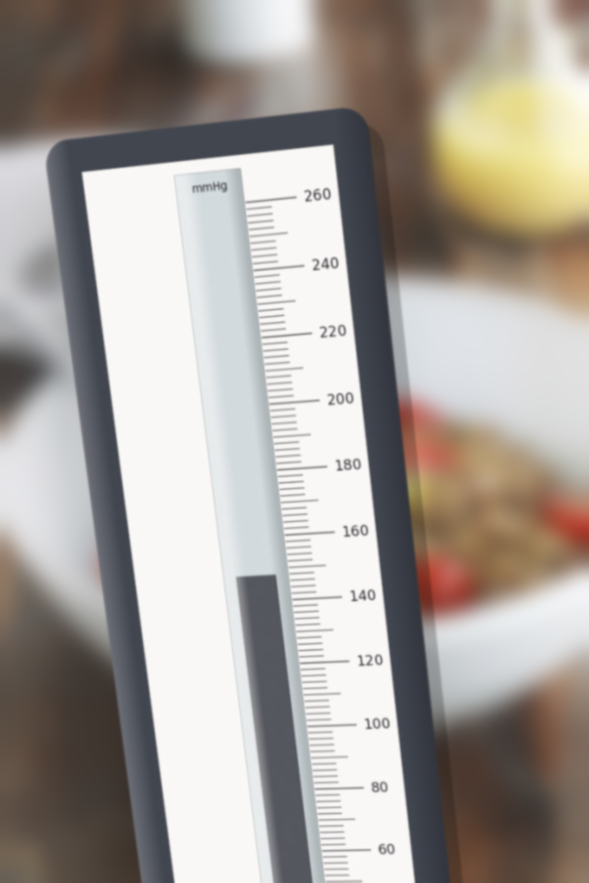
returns 148 (mmHg)
